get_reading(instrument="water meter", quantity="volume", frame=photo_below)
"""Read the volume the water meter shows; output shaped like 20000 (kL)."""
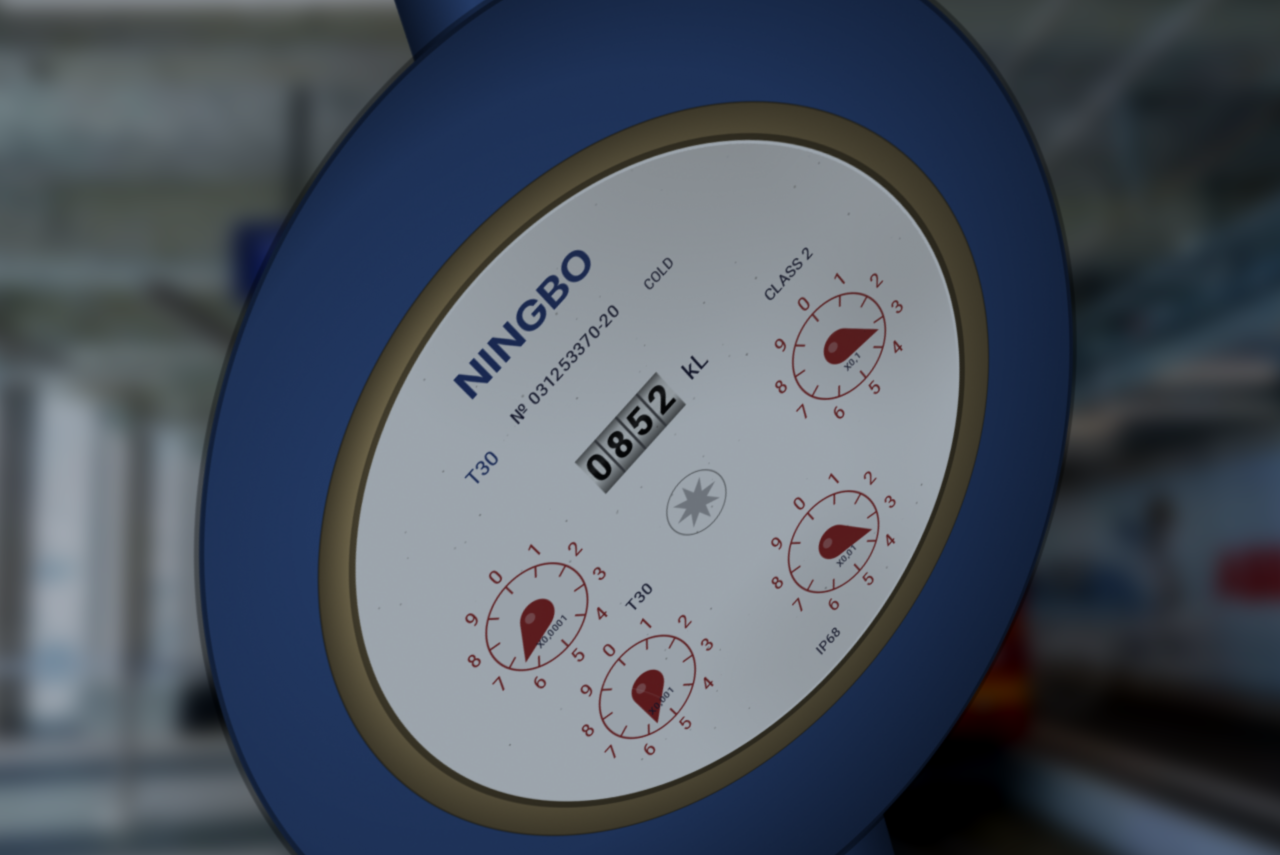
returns 852.3356 (kL)
